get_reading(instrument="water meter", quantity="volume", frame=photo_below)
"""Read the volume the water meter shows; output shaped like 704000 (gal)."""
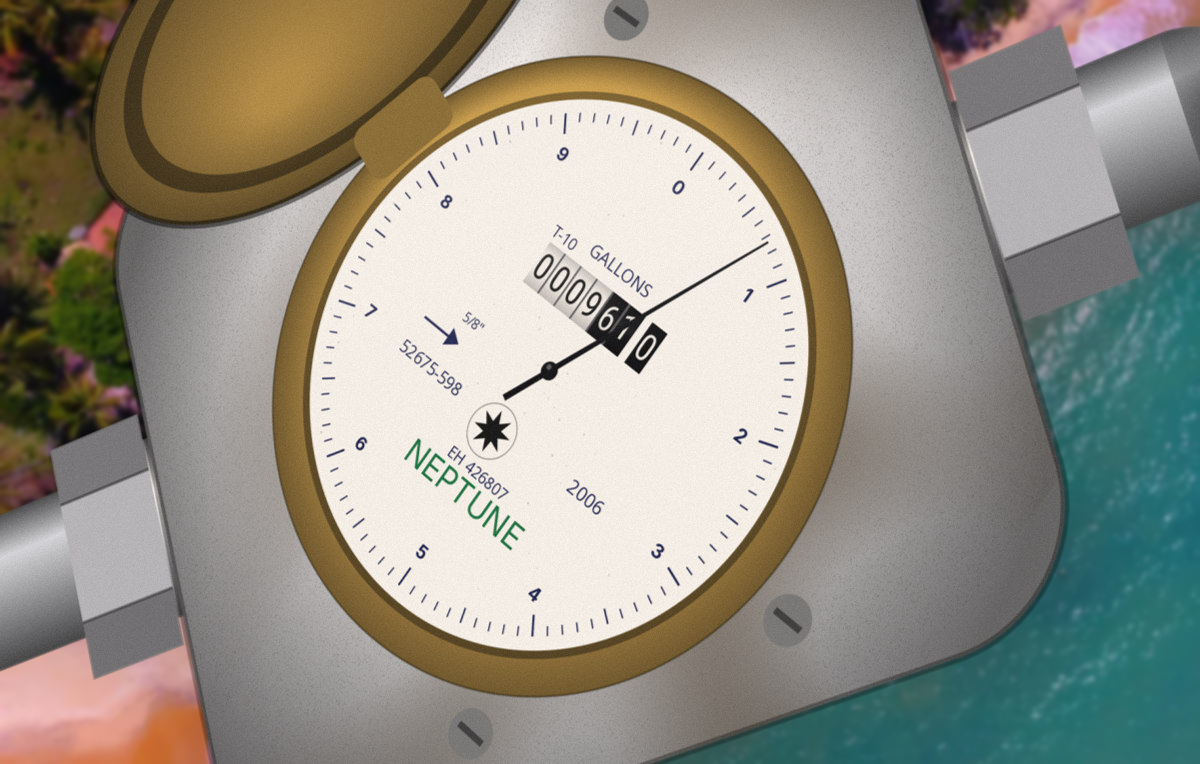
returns 9610.7 (gal)
